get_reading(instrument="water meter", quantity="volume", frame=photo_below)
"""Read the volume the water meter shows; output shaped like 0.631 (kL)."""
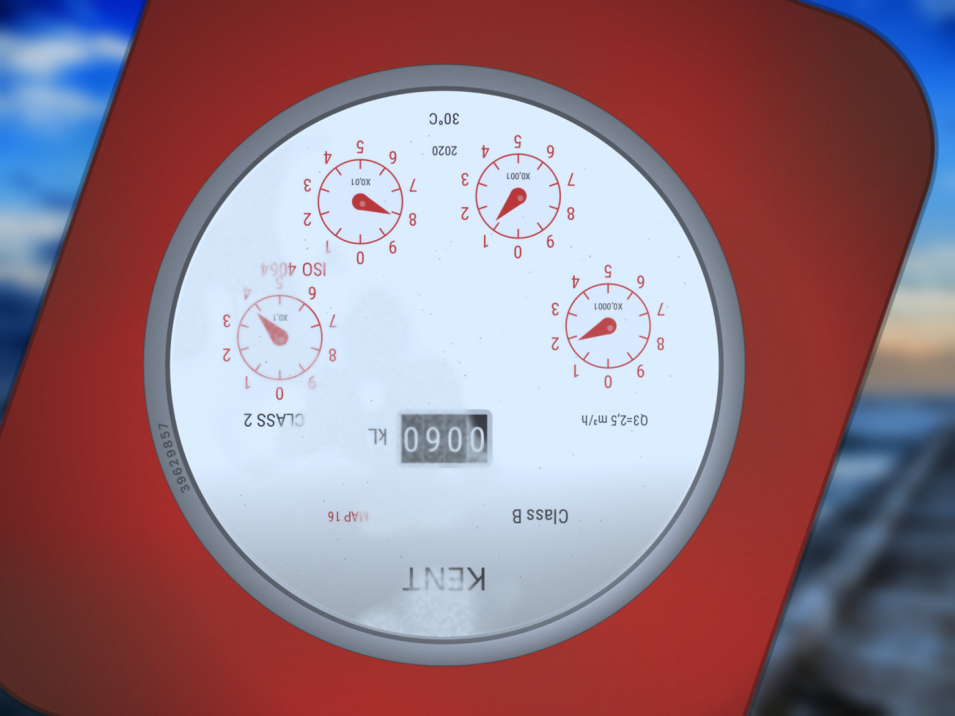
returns 60.3811 (kL)
